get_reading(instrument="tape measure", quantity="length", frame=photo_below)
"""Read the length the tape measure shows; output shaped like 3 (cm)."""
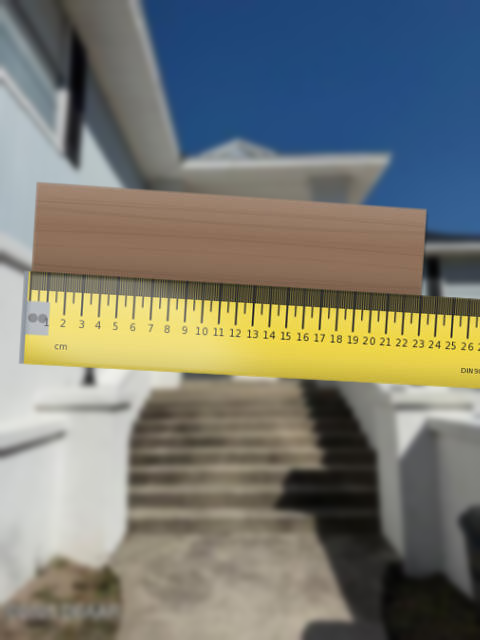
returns 23 (cm)
